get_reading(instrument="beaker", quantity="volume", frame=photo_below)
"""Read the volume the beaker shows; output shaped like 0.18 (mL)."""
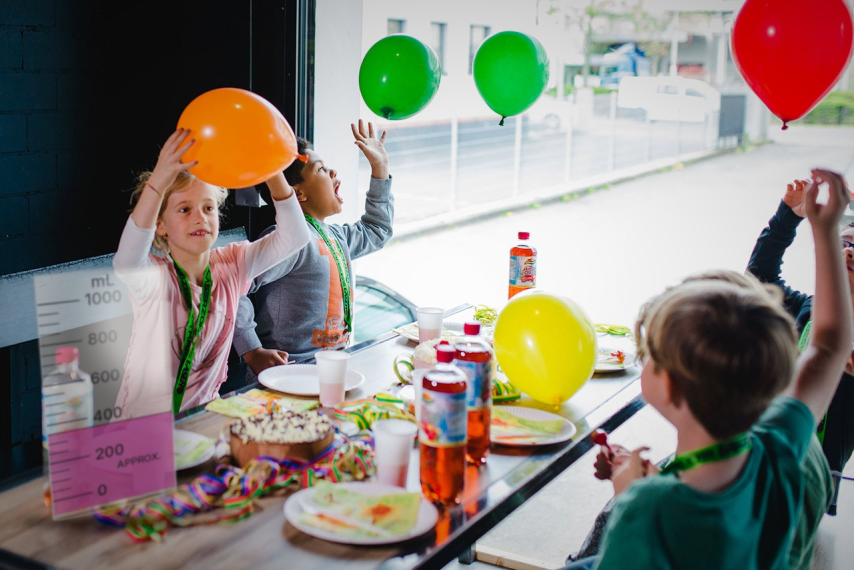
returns 350 (mL)
